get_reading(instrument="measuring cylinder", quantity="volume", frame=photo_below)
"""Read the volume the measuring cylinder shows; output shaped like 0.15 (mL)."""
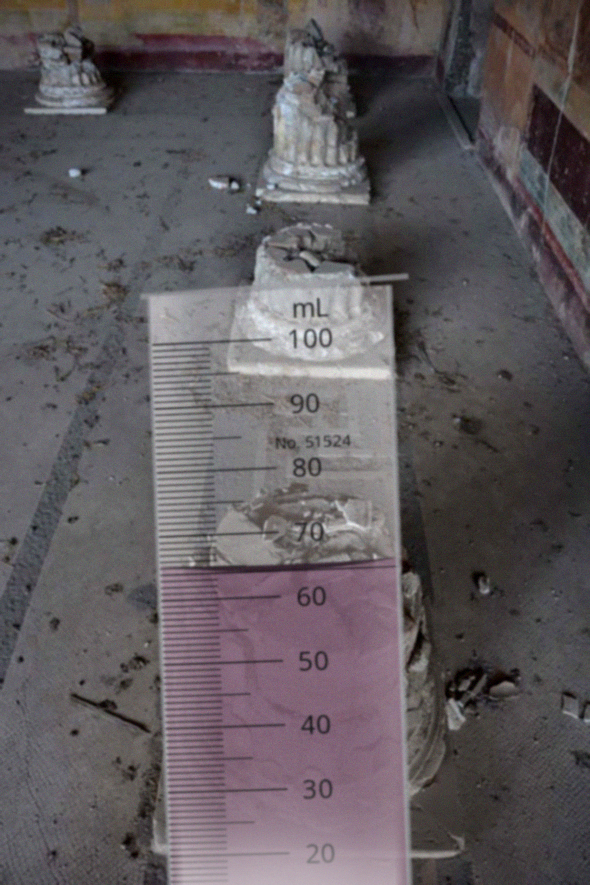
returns 64 (mL)
